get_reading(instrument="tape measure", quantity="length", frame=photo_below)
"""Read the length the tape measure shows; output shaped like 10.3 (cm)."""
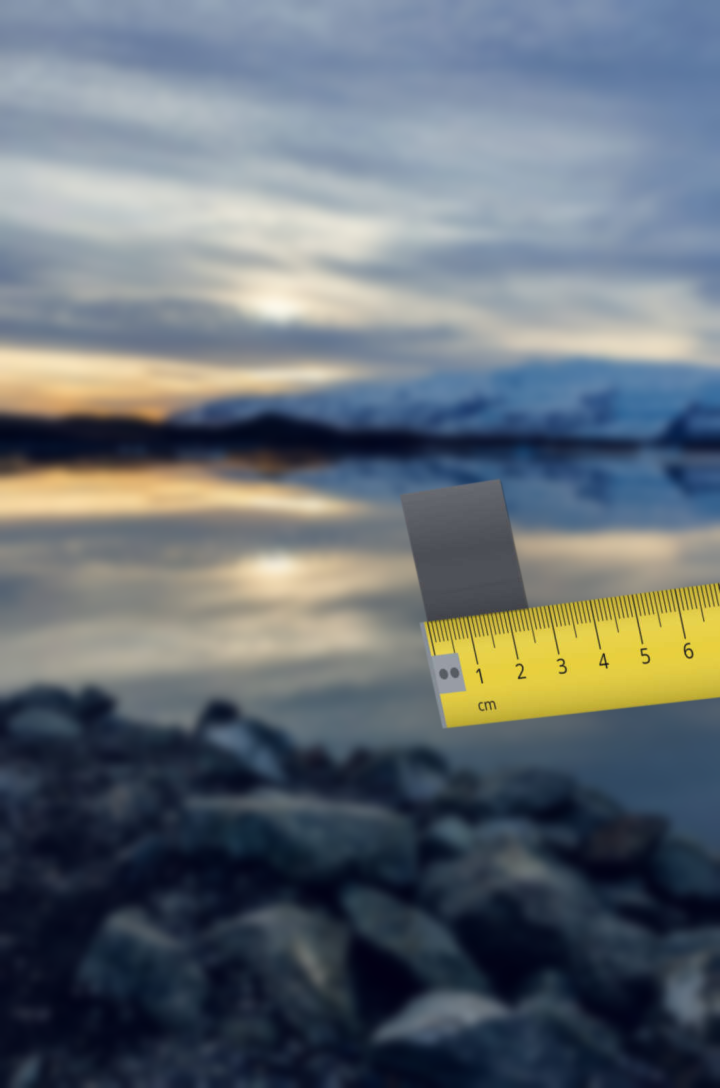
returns 2.5 (cm)
